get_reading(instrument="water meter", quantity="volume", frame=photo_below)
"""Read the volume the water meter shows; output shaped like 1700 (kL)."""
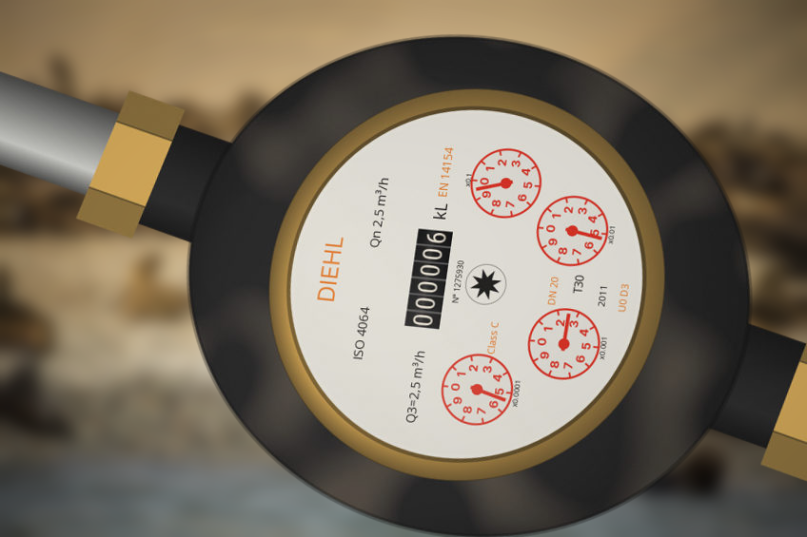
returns 5.9525 (kL)
